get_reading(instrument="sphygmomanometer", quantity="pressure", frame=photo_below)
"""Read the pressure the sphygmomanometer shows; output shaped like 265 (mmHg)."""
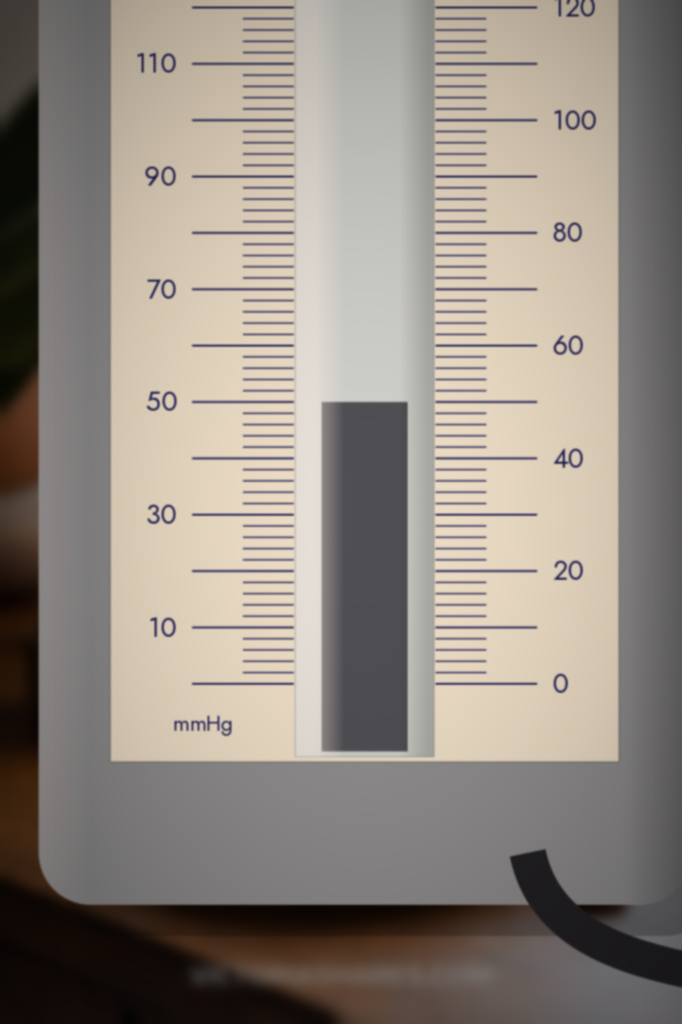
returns 50 (mmHg)
